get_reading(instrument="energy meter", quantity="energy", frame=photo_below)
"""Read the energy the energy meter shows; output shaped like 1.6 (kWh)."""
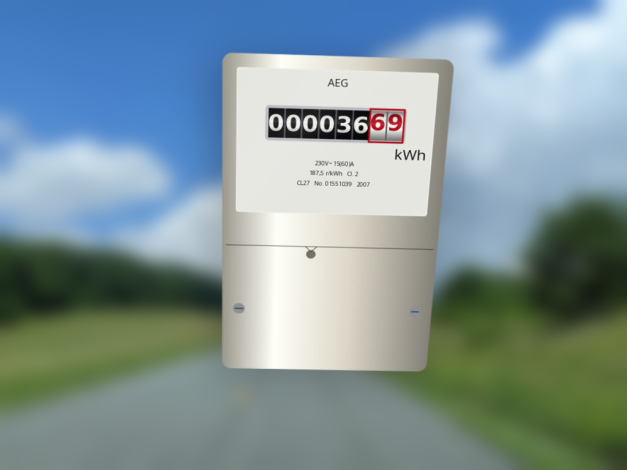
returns 36.69 (kWh)
